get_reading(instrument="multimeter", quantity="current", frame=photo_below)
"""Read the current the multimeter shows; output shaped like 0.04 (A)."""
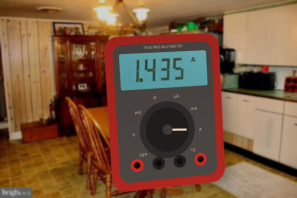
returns 1.435 (A)
